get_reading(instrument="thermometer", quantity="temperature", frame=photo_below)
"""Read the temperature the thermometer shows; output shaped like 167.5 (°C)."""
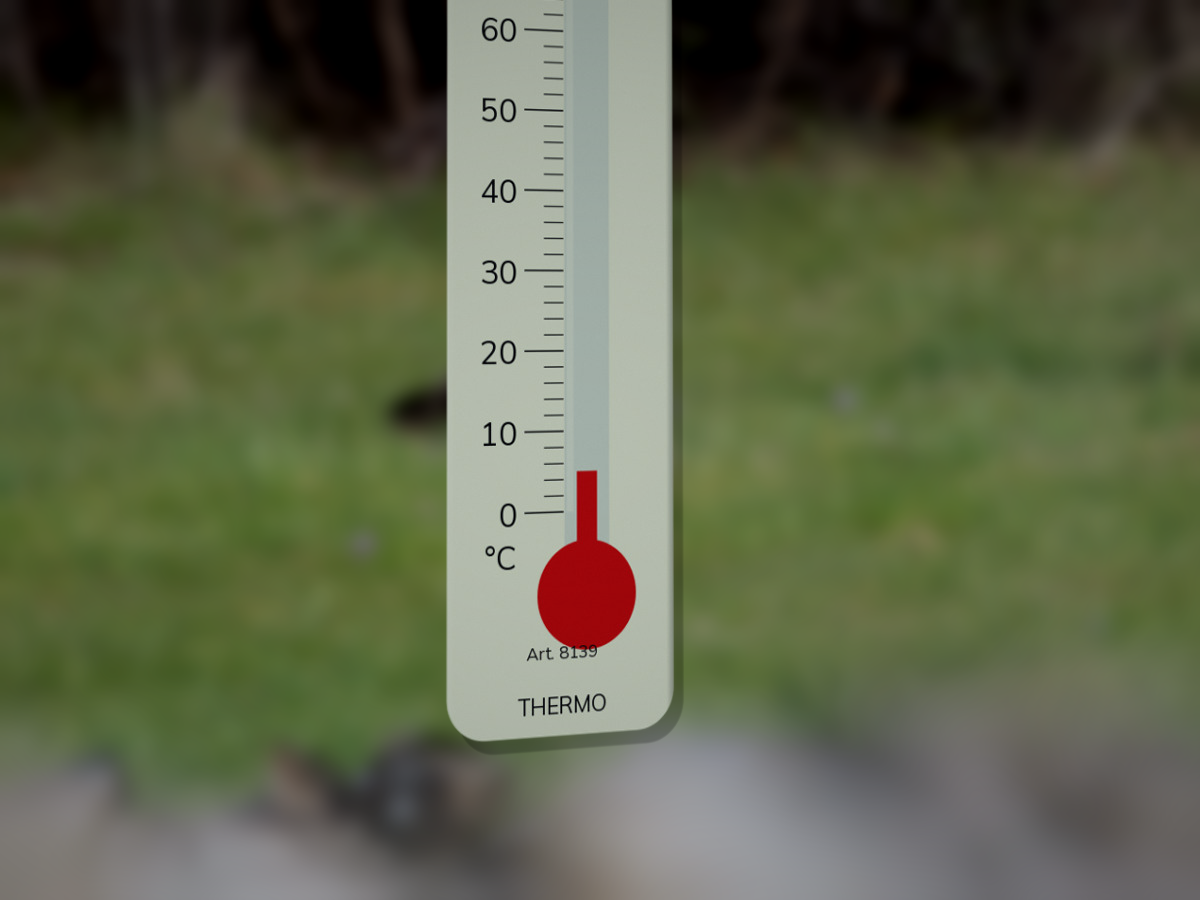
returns 5 (°C)
